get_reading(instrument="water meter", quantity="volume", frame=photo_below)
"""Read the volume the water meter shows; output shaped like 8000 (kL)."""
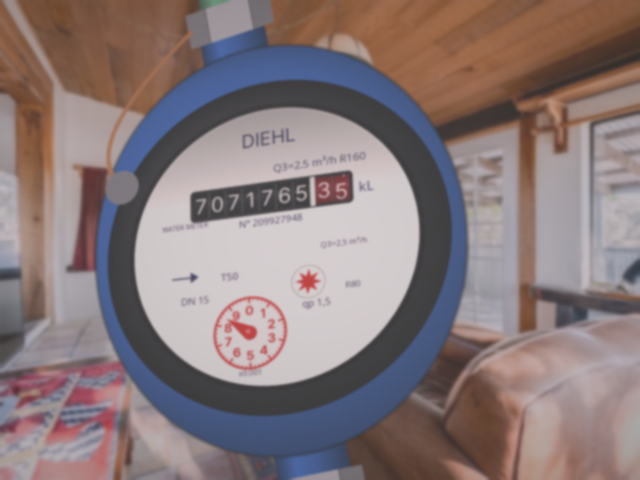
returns 7071765.348 (kL)
